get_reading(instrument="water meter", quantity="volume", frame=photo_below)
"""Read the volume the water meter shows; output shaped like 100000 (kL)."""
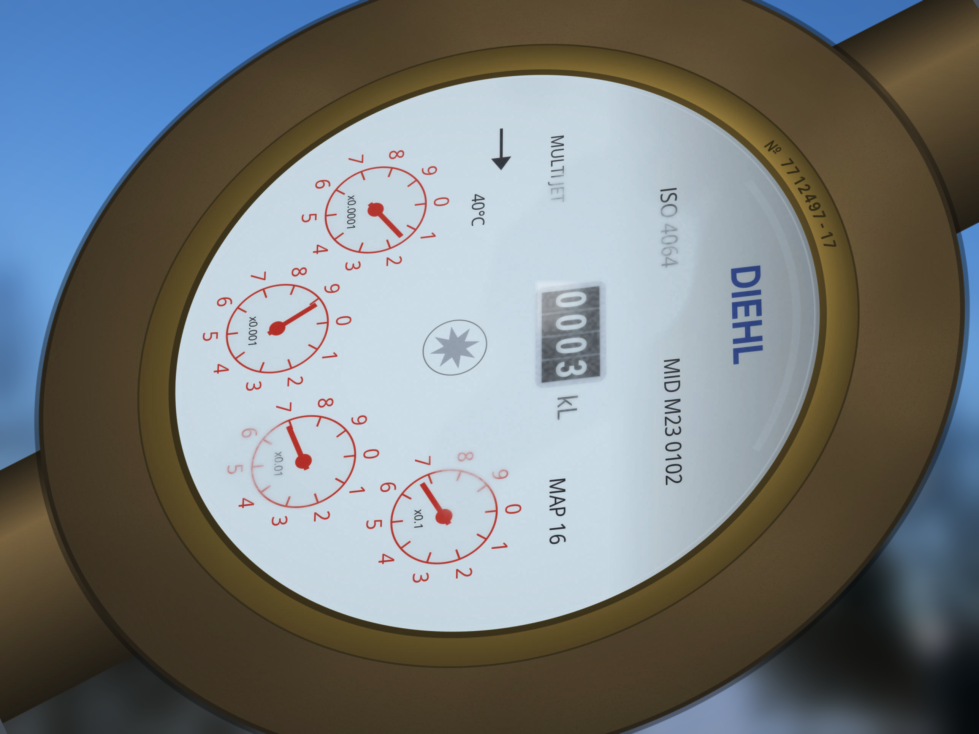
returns 3.6691 (kL)
